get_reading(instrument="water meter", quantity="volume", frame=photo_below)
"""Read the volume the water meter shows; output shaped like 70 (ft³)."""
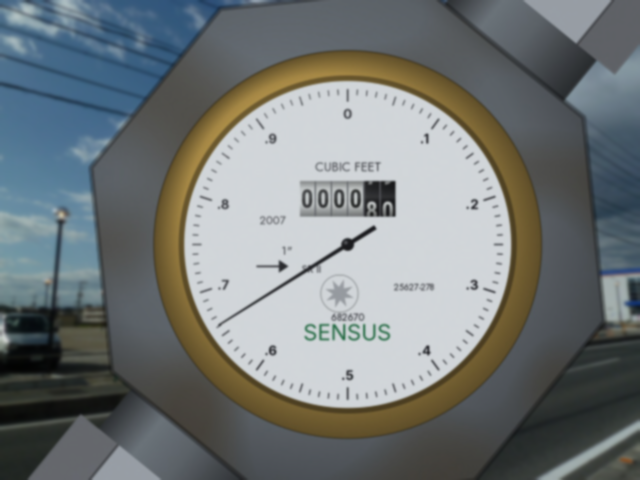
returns 79.66 (ft³)
